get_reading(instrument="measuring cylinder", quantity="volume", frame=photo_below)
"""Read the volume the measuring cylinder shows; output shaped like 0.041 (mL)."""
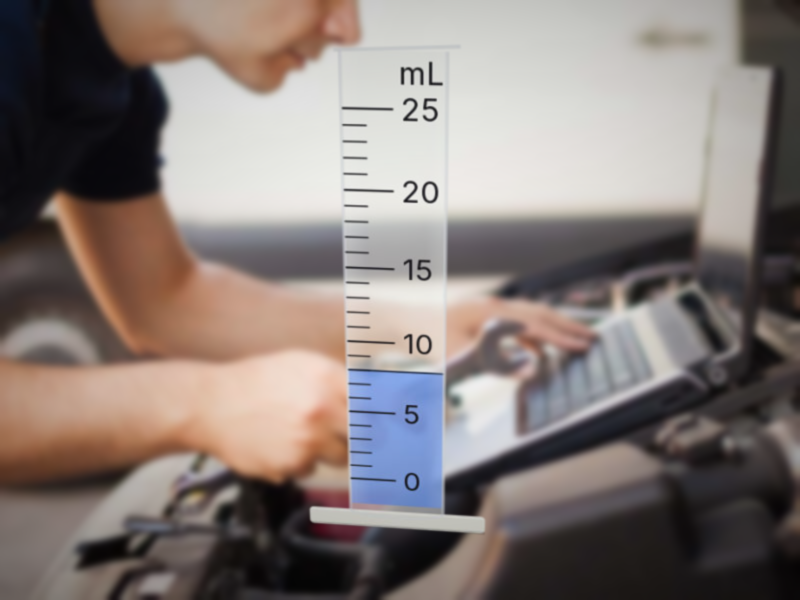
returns 8 (mL)
